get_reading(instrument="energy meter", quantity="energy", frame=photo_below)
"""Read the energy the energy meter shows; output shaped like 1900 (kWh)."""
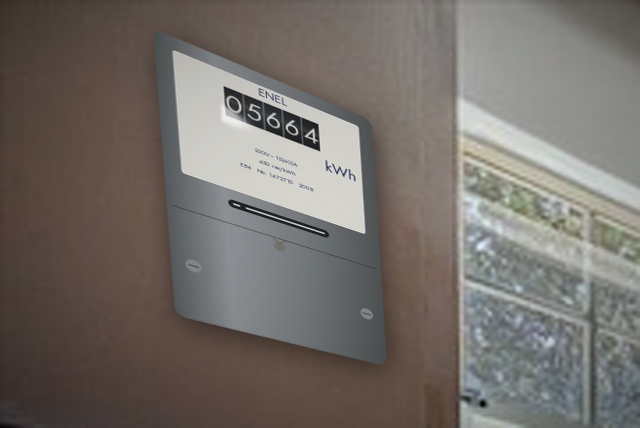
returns 5664 (kWh)
